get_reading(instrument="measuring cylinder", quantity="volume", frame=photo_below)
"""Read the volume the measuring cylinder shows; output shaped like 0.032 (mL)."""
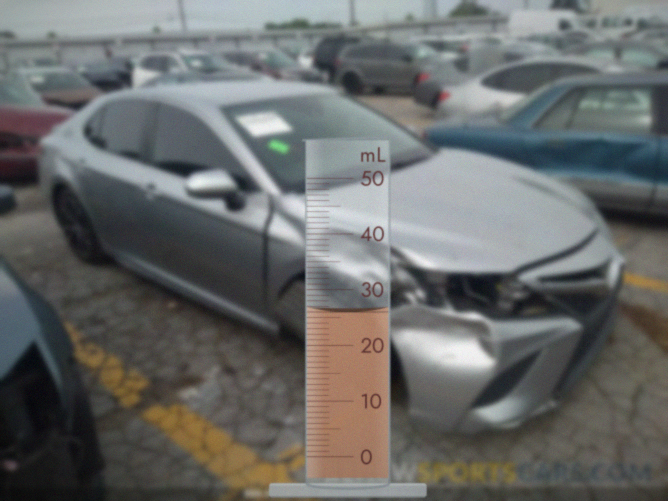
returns 26 (mL)
